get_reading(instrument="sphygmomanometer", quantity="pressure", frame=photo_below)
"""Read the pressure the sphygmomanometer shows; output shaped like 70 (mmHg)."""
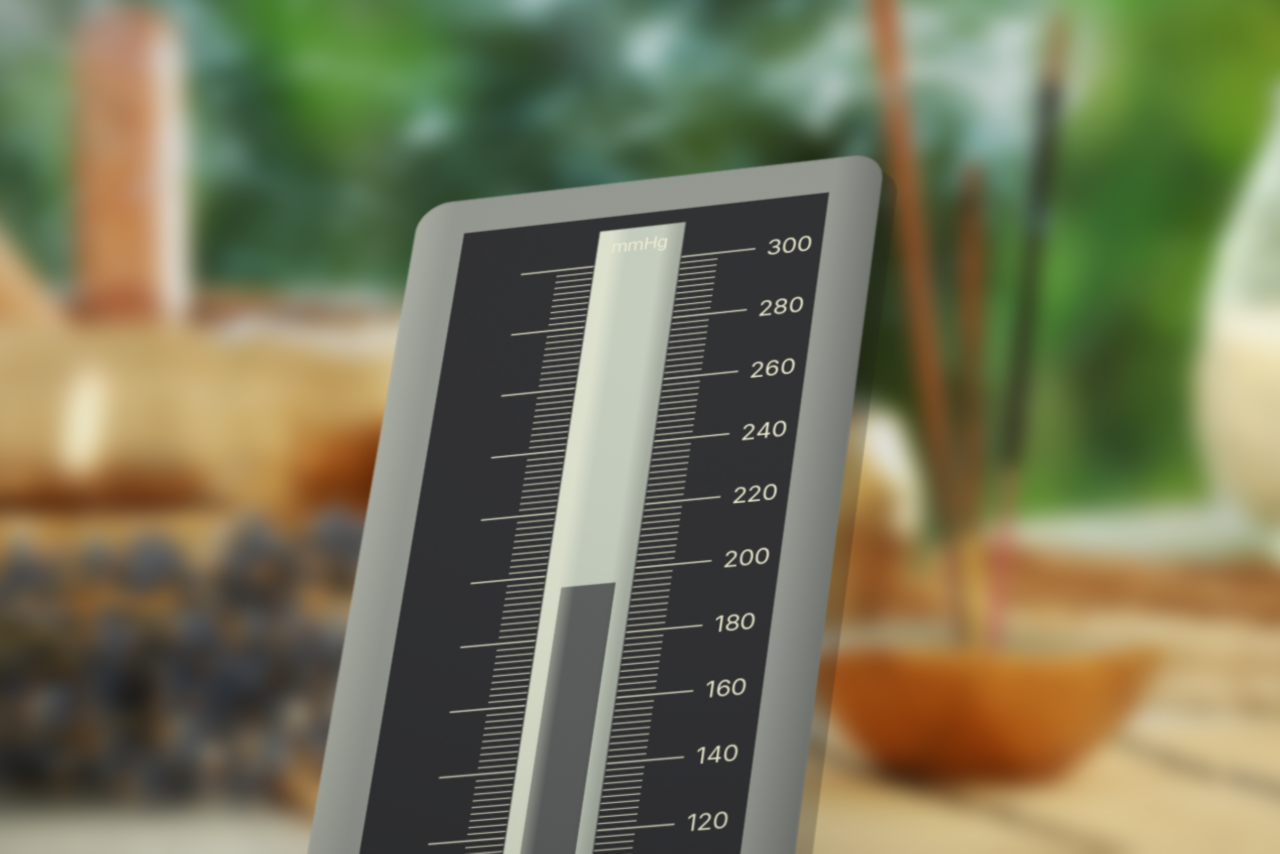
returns 196 (mmHg)
